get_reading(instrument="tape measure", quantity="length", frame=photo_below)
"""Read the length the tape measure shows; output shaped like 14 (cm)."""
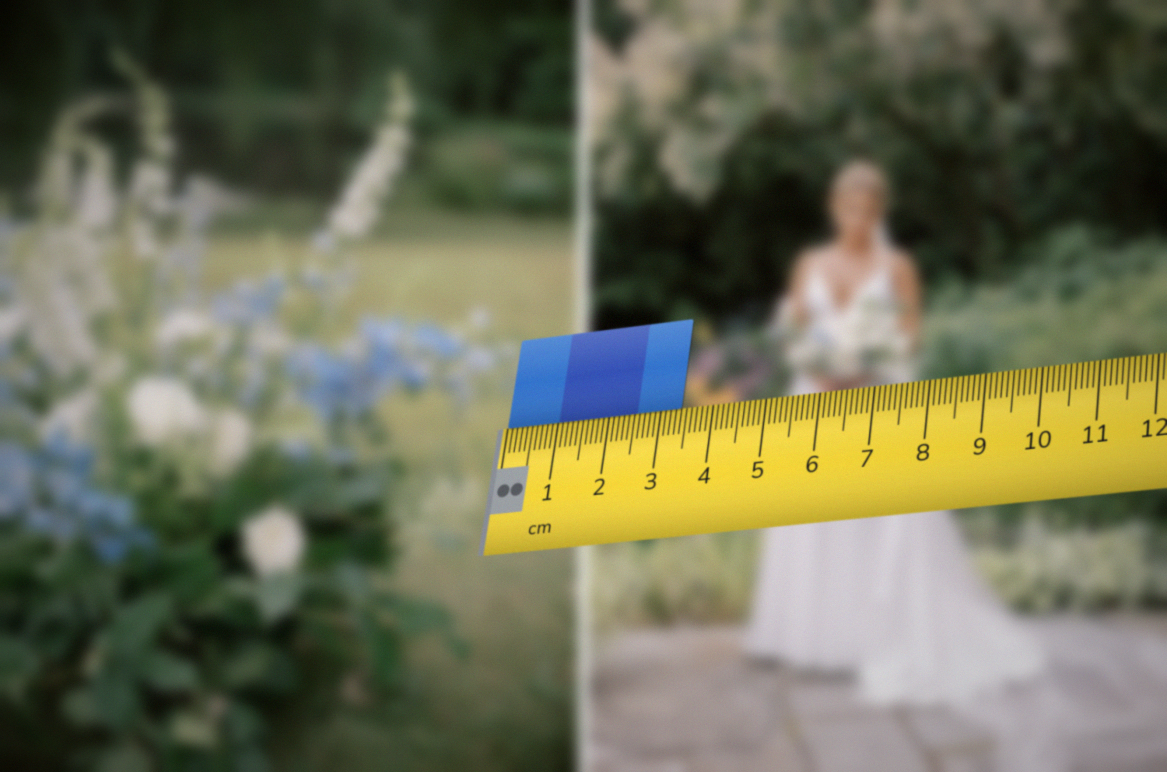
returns 3.4 (cm)
